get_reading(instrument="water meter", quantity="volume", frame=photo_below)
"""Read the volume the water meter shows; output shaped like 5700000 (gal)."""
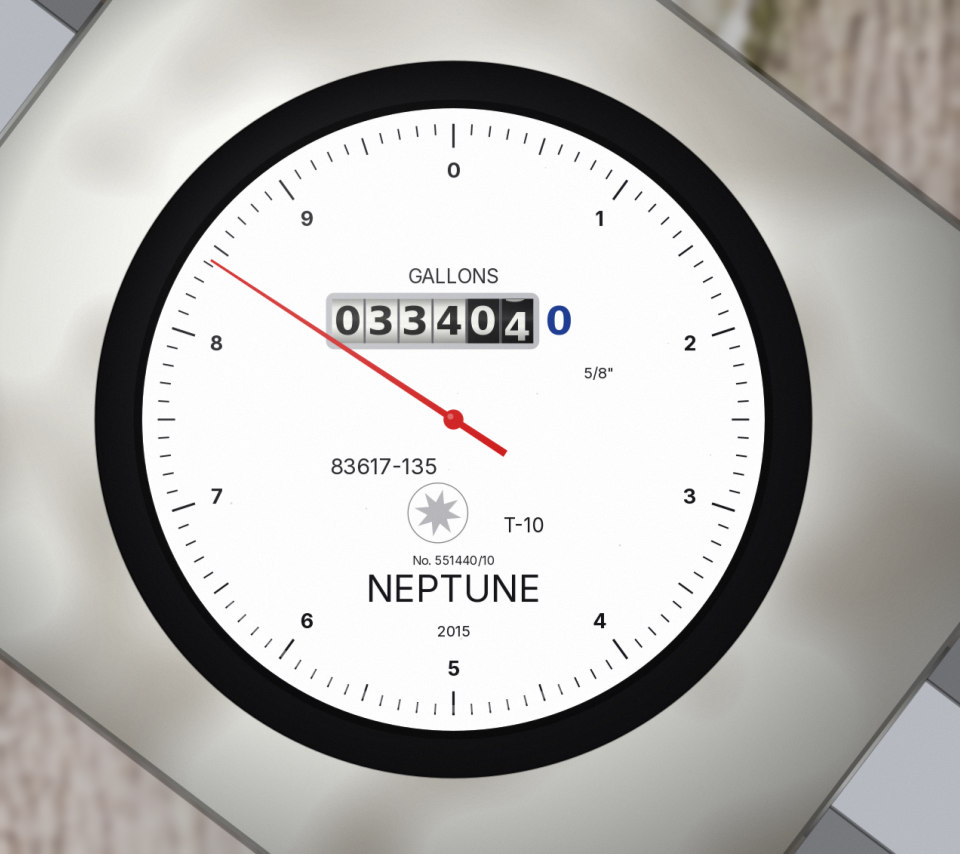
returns 334038.4 (gal)
